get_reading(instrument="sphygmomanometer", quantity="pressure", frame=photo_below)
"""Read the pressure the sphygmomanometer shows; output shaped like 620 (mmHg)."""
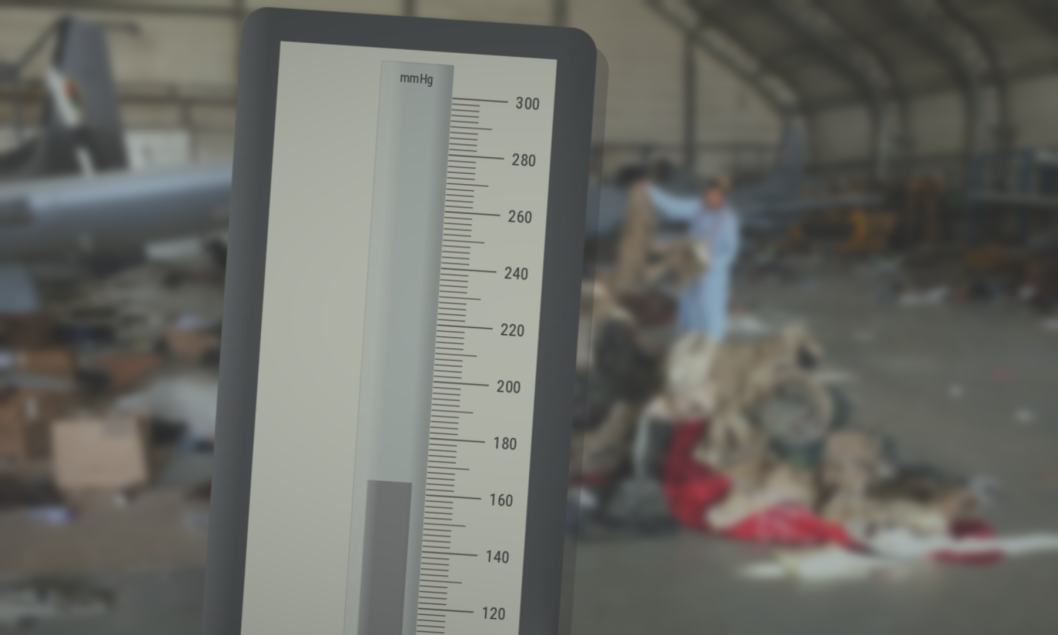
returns 164 (mmHg)
